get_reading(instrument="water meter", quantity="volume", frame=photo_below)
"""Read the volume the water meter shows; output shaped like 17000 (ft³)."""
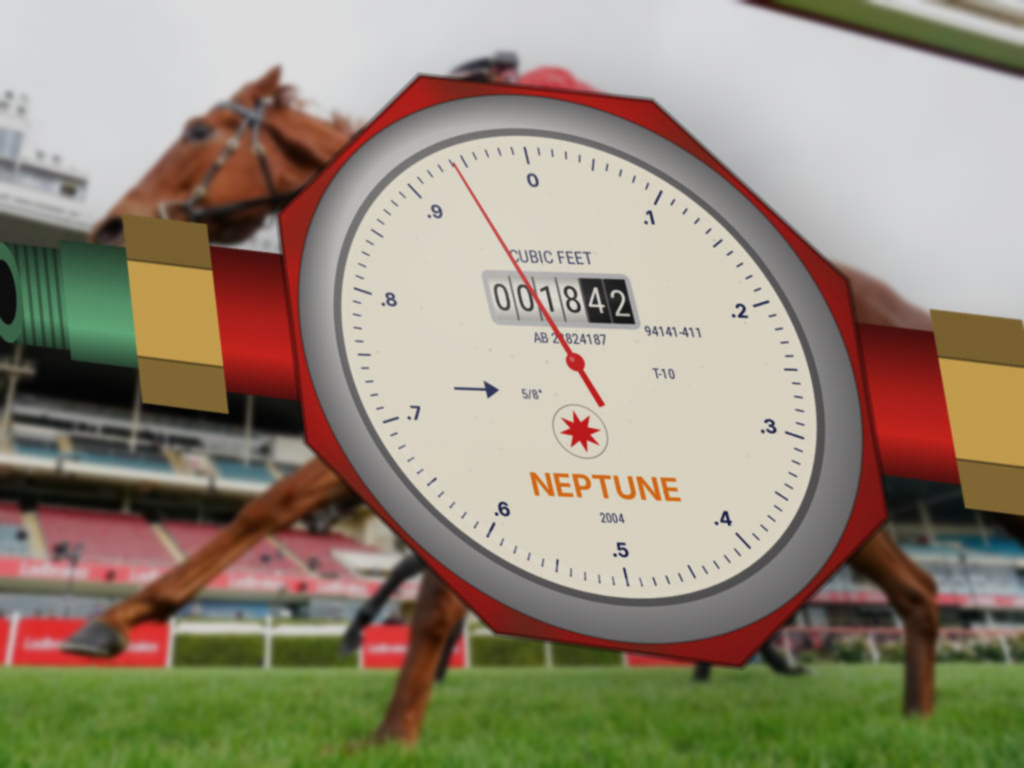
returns 1841.94 (ft³)
